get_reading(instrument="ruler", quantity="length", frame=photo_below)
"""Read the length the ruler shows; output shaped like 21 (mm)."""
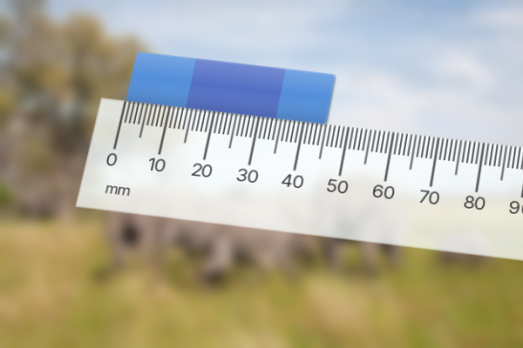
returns 45 (mm)
